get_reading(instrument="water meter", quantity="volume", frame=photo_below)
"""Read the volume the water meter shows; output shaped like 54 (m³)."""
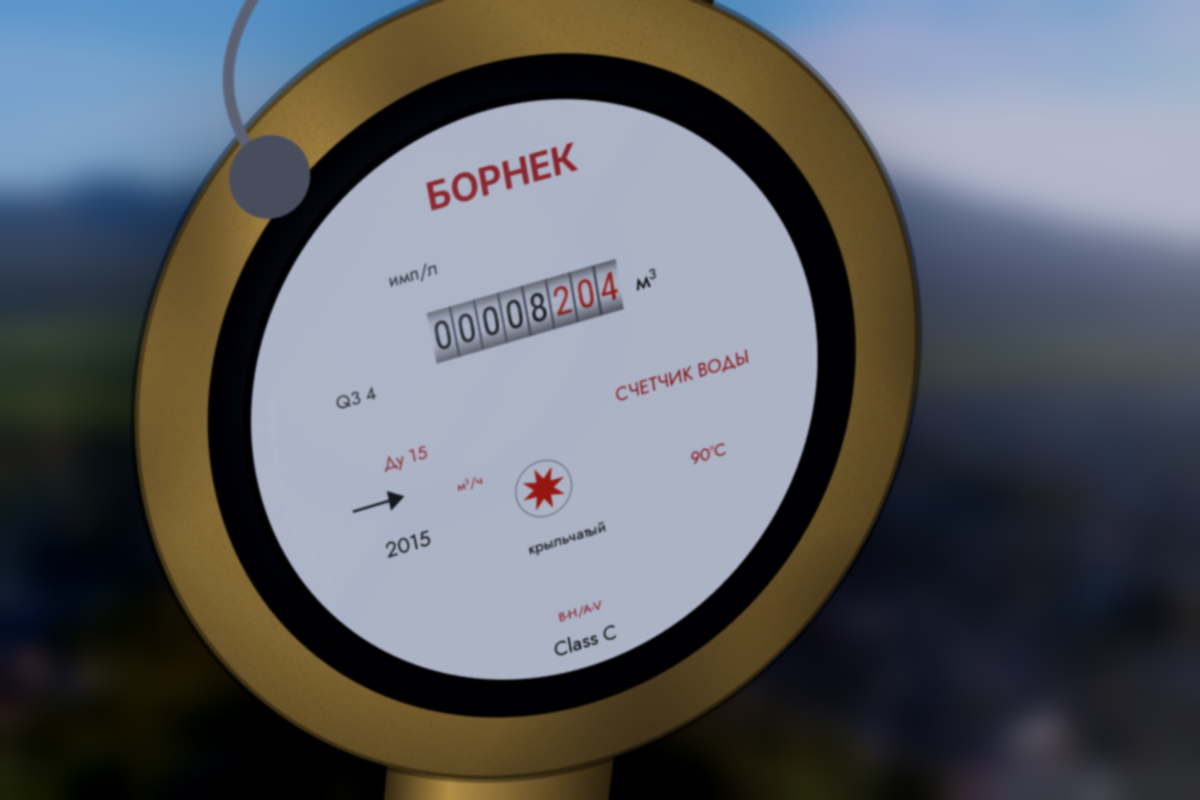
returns 8.204 (m³)
